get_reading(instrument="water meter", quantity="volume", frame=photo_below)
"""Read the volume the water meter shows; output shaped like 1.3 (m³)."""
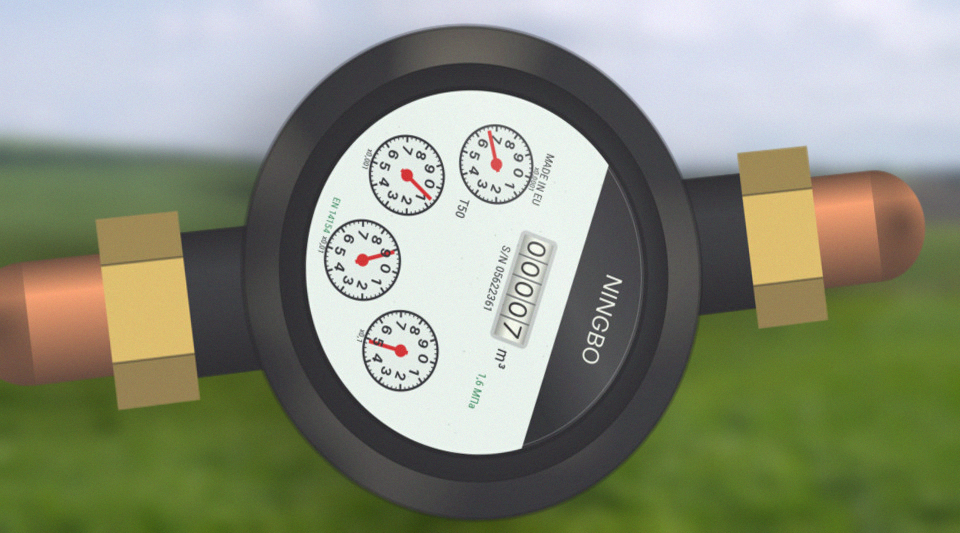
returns 7.4906 (m³)
